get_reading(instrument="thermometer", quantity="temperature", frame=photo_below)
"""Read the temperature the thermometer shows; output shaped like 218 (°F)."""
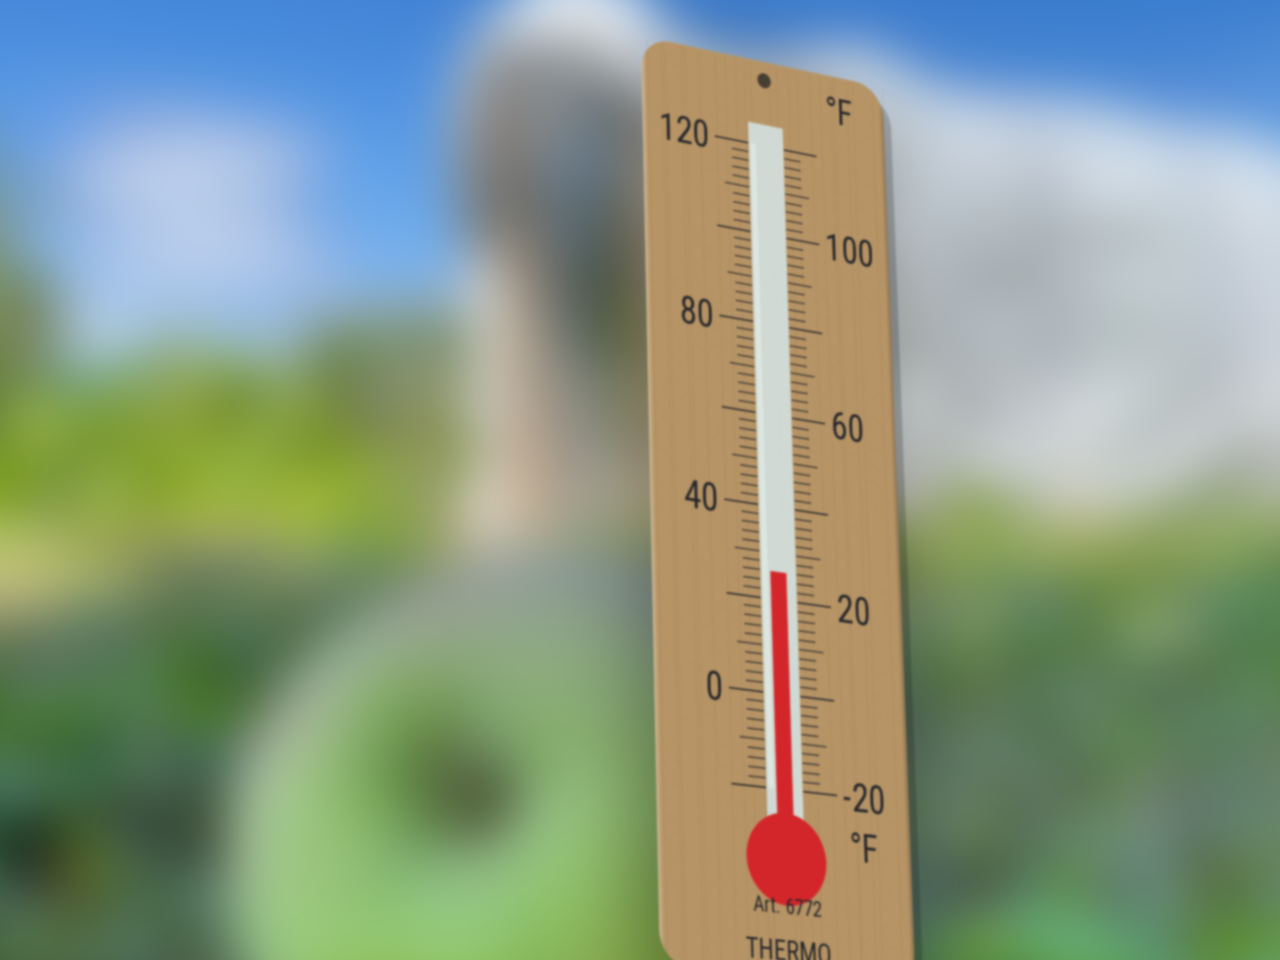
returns 26 (°F)
